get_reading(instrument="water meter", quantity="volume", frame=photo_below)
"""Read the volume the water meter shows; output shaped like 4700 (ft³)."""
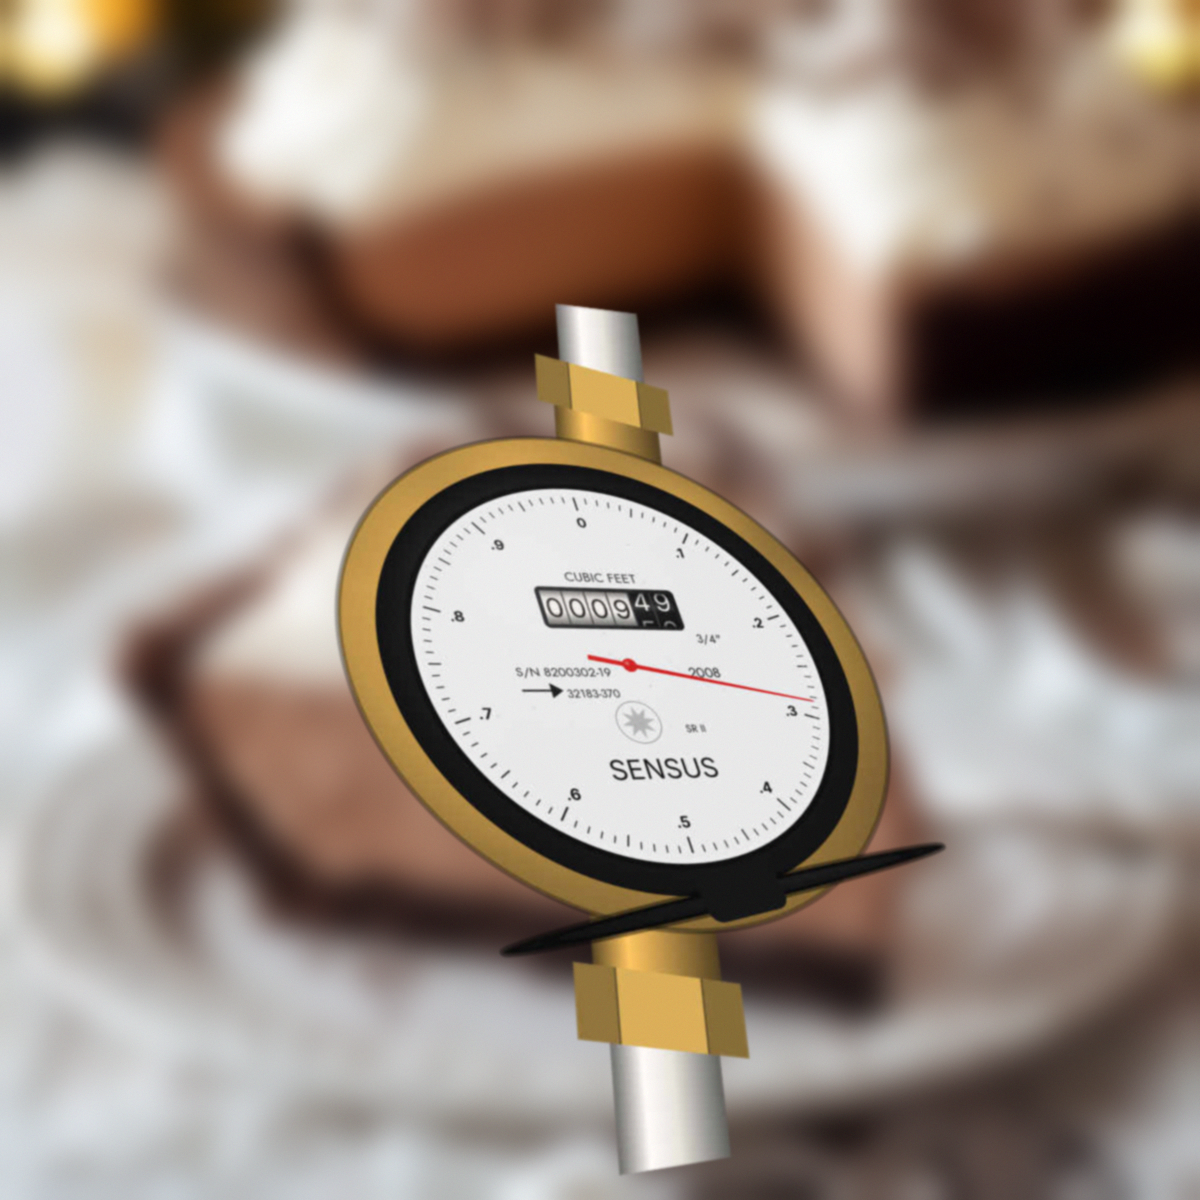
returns 949.28 (ft³)
